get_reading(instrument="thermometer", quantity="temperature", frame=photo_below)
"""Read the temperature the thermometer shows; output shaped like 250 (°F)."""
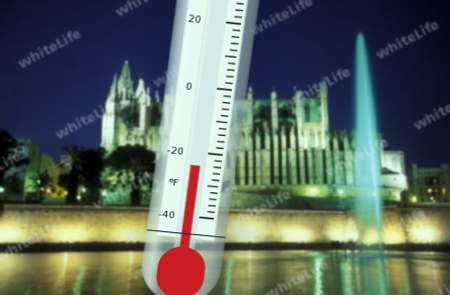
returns -24 (°F)
